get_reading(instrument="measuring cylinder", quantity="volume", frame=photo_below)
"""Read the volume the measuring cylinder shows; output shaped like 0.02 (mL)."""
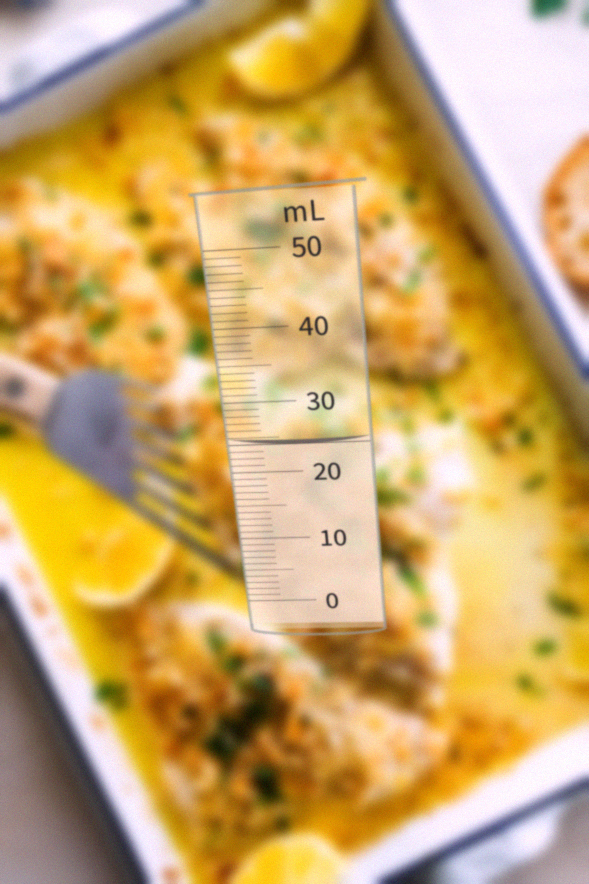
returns 24 (mL)
